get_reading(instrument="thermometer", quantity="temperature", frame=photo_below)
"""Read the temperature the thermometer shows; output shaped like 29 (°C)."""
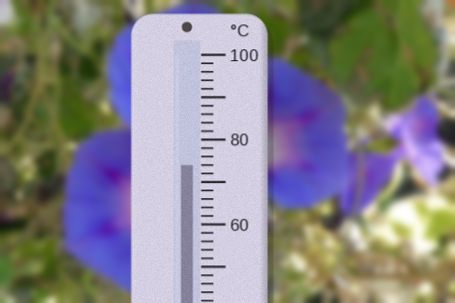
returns 74 (°C)
